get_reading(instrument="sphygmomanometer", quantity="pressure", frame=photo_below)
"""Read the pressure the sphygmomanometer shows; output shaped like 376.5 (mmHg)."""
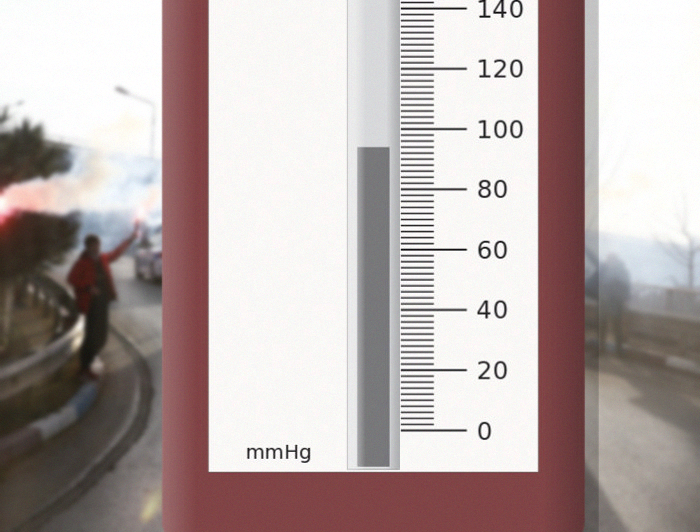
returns 94 (mmHg)
